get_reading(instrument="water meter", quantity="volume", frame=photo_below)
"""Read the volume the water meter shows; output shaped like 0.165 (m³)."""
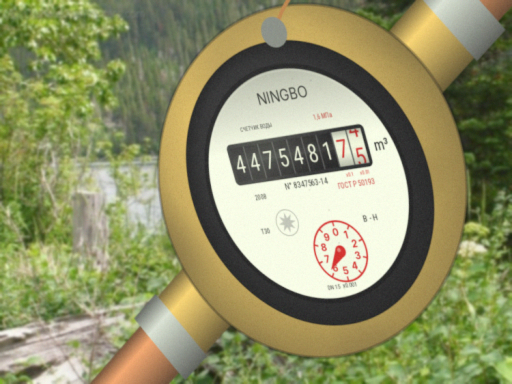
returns 4475481.746 (m³)
